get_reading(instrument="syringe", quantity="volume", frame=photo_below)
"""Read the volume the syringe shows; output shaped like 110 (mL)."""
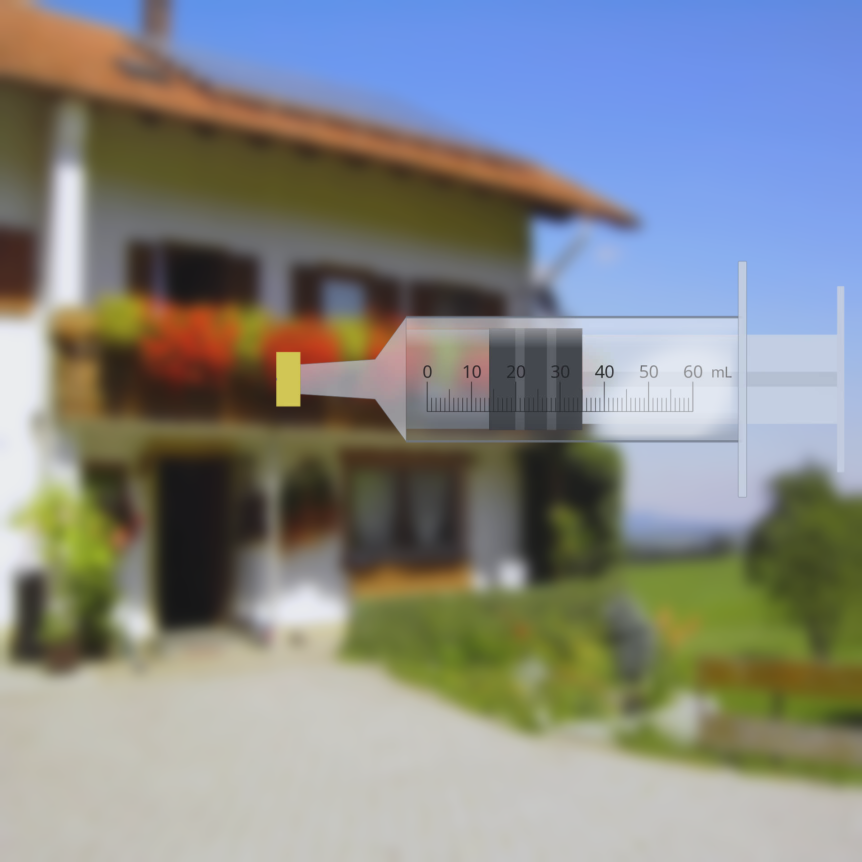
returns 14 (mL)
